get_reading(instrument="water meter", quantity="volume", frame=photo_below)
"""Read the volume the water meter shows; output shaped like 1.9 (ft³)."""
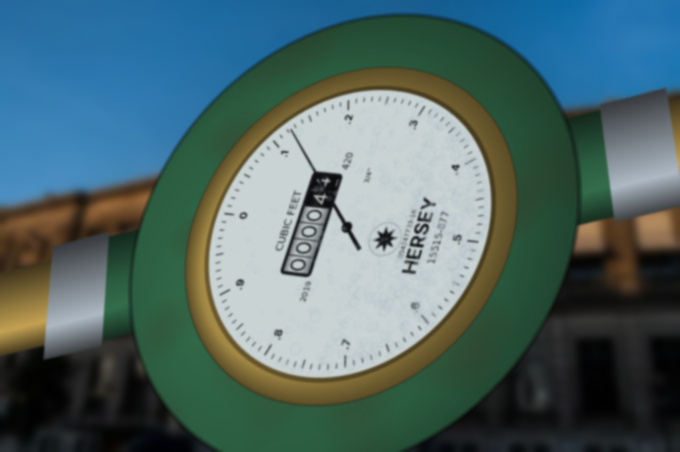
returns 44.12 (ft³)
